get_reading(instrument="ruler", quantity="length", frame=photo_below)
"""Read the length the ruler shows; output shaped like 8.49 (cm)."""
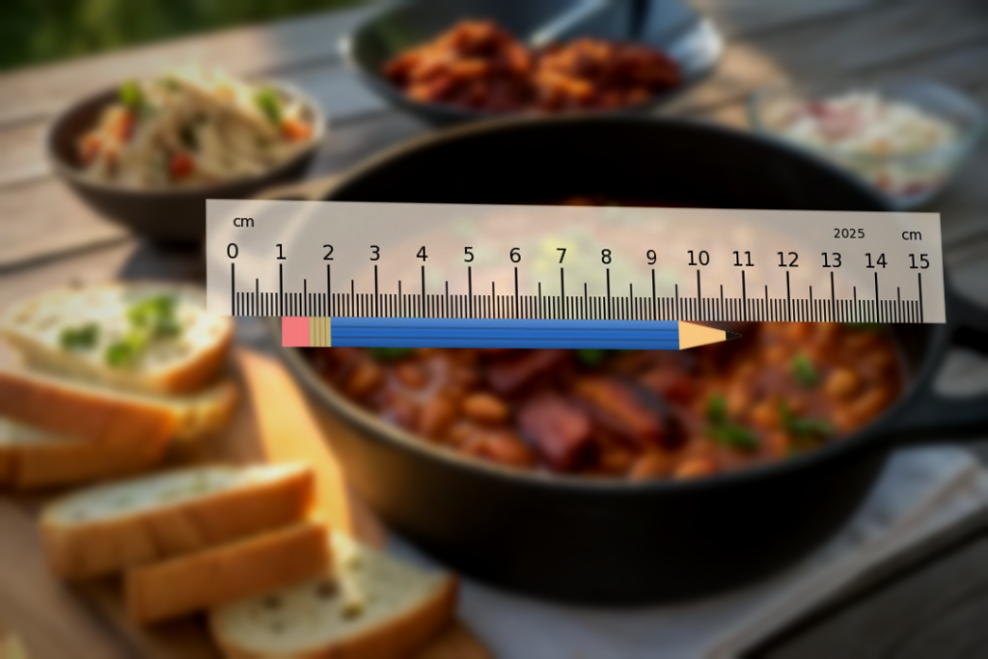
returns 9.9 (cm)
